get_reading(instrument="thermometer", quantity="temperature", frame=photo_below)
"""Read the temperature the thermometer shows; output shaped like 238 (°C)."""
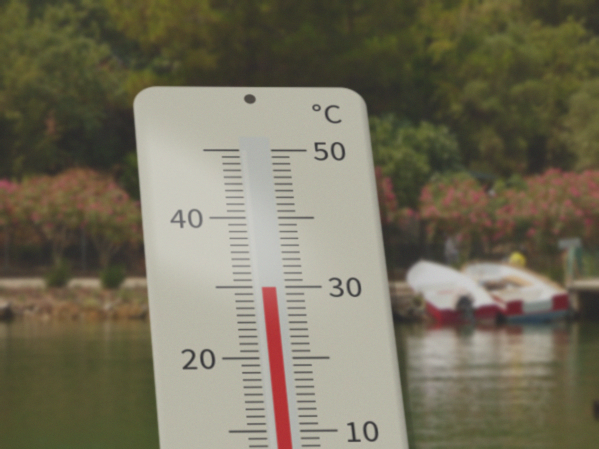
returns 30 (°C)
